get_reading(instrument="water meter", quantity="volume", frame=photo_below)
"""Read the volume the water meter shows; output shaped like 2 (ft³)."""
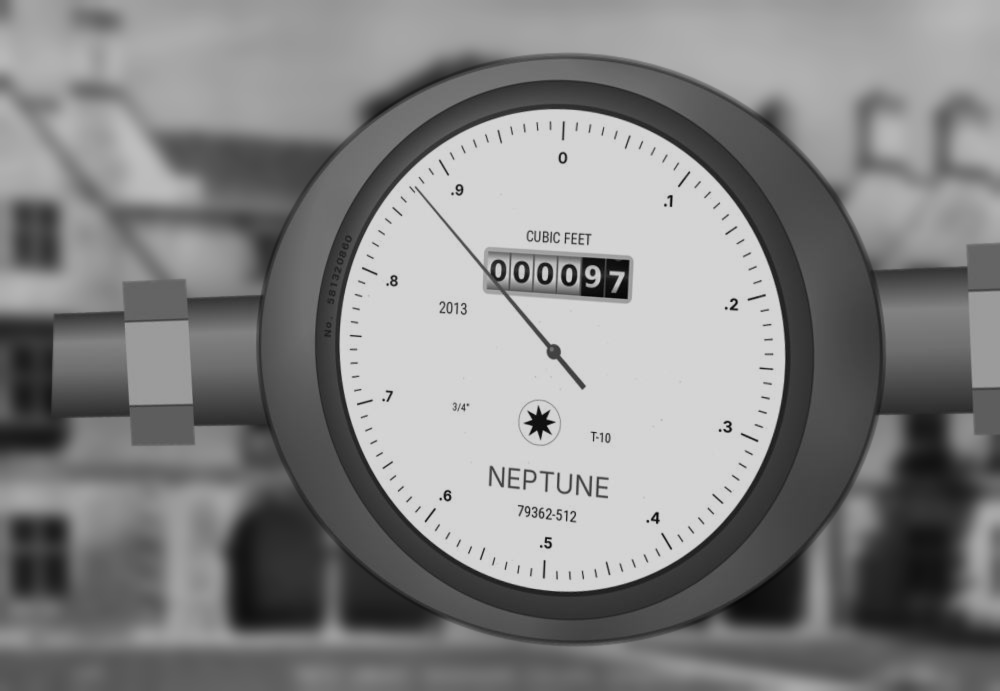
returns 96.87 (ft³)
